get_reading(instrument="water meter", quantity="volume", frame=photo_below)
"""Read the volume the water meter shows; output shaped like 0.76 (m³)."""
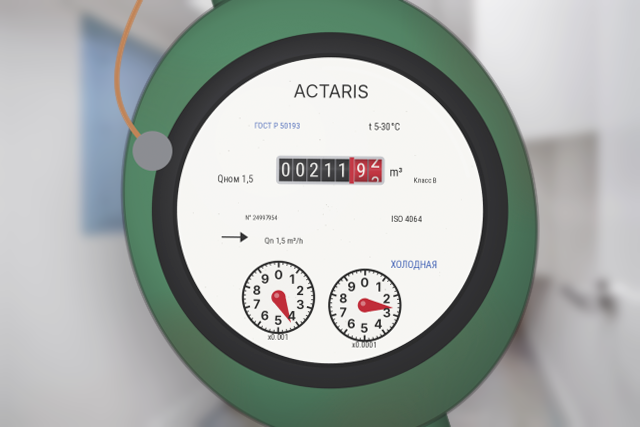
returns 211.9242 (m³)
